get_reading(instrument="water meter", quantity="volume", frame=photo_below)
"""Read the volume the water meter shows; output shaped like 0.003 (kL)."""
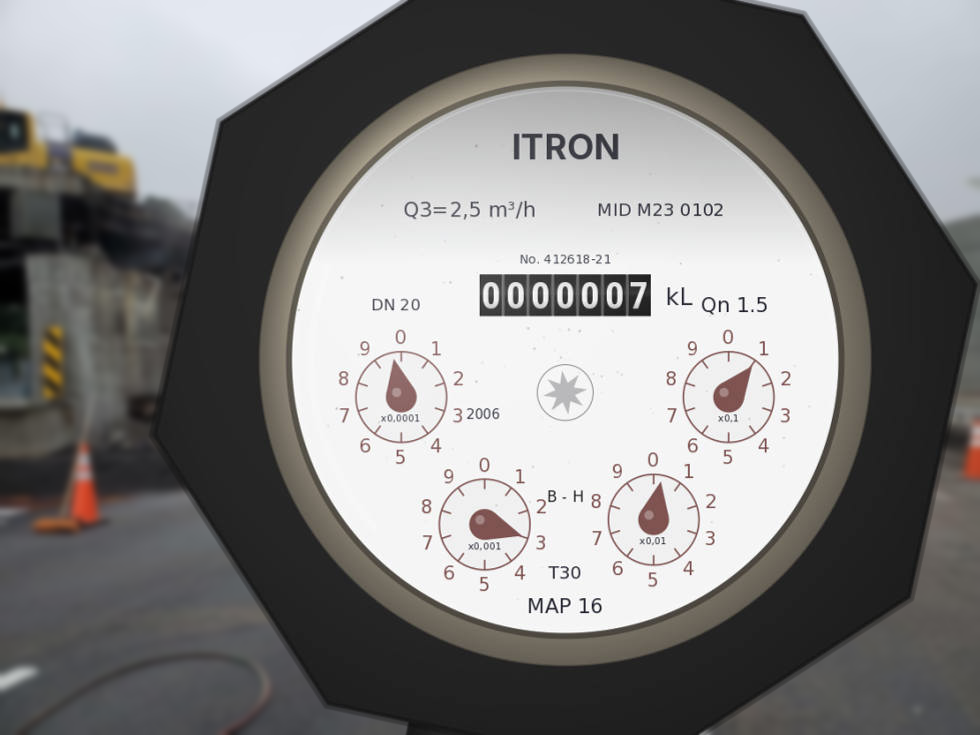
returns 7.1029 (kL)
